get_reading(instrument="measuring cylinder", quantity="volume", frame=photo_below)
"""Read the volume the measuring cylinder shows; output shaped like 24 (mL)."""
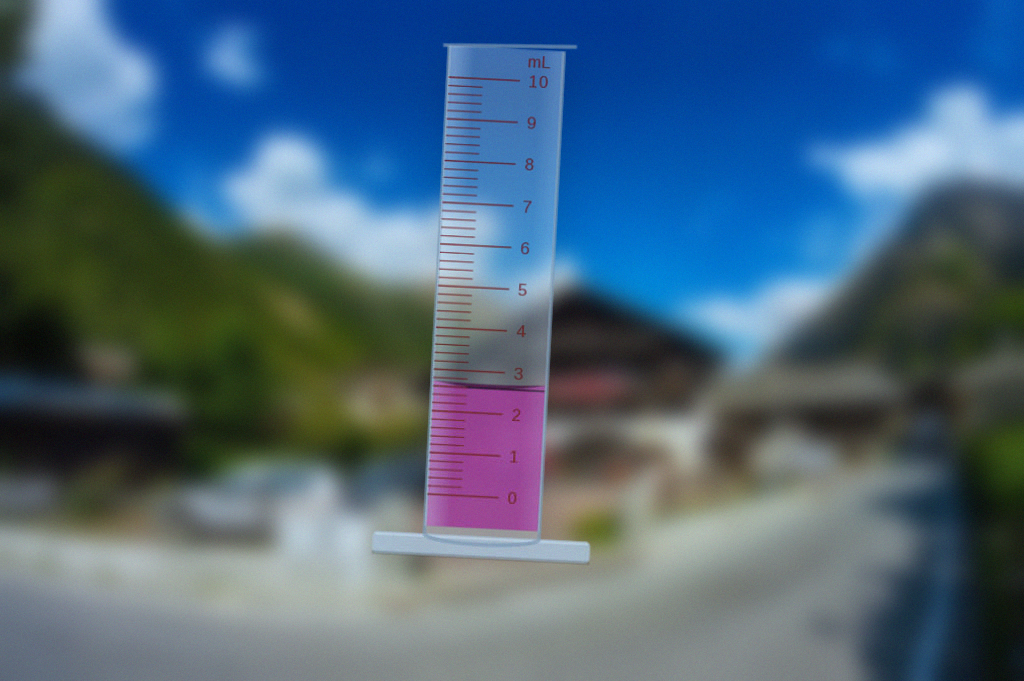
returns 2.6 (mL)
